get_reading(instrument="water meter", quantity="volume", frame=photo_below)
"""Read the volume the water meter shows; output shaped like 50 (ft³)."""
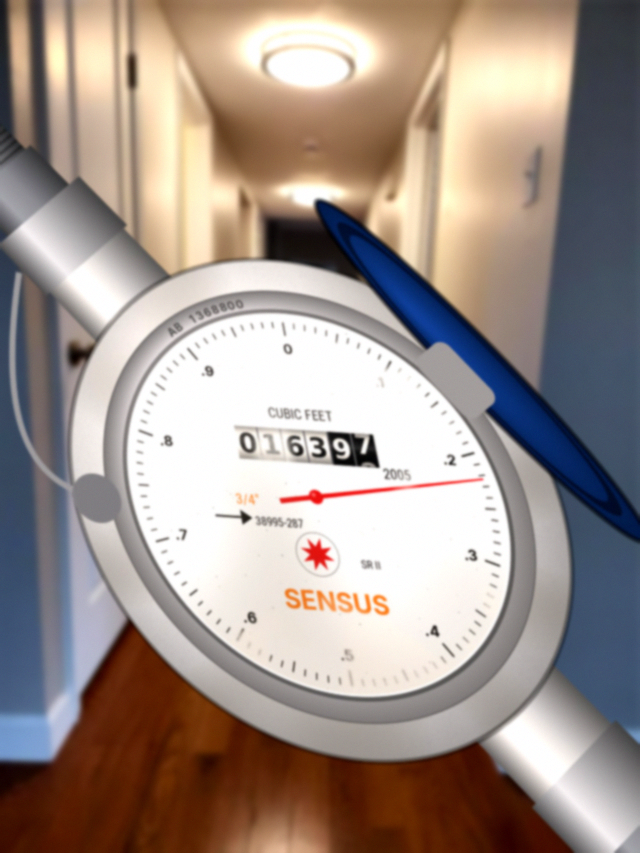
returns 16397.22 (ft³)
